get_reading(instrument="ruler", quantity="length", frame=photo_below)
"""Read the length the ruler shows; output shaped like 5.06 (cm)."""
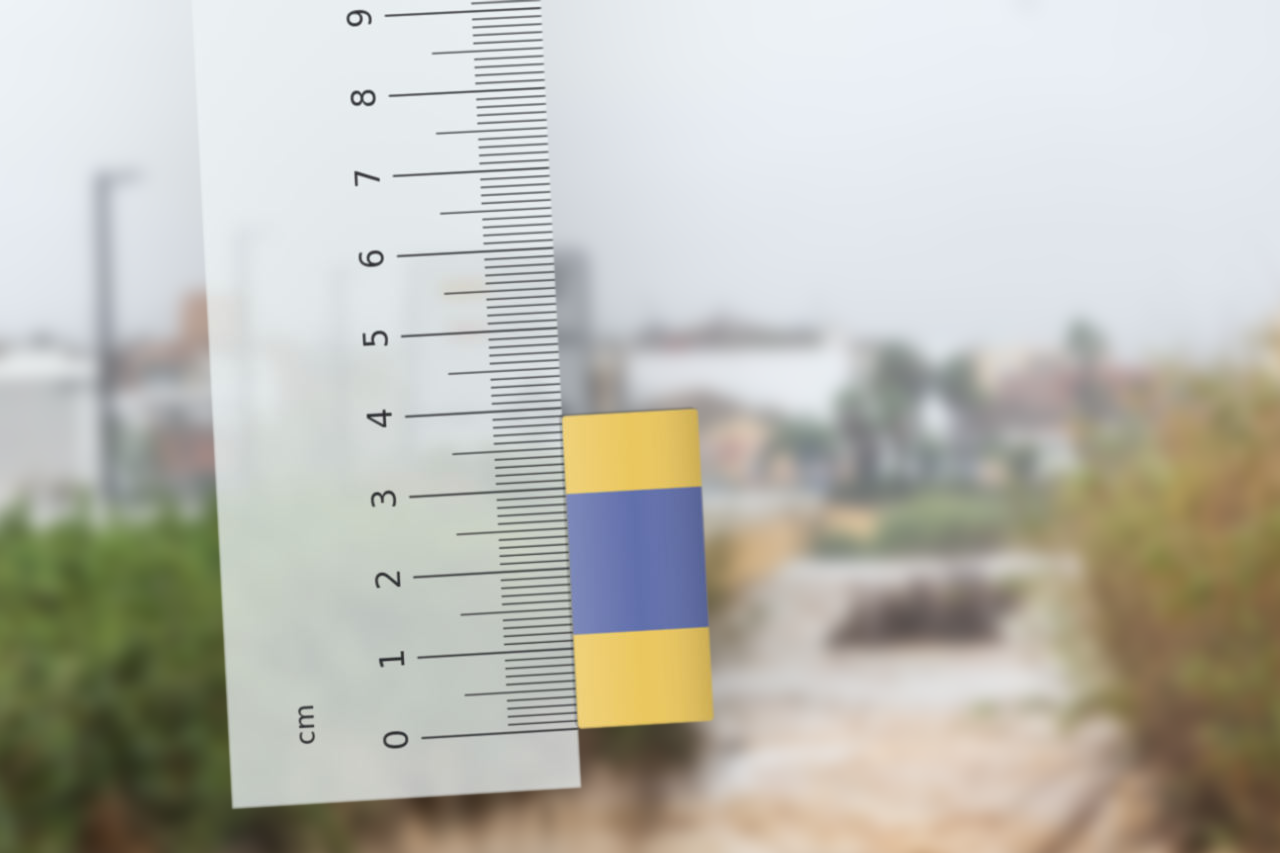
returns 3.9 (cm)
